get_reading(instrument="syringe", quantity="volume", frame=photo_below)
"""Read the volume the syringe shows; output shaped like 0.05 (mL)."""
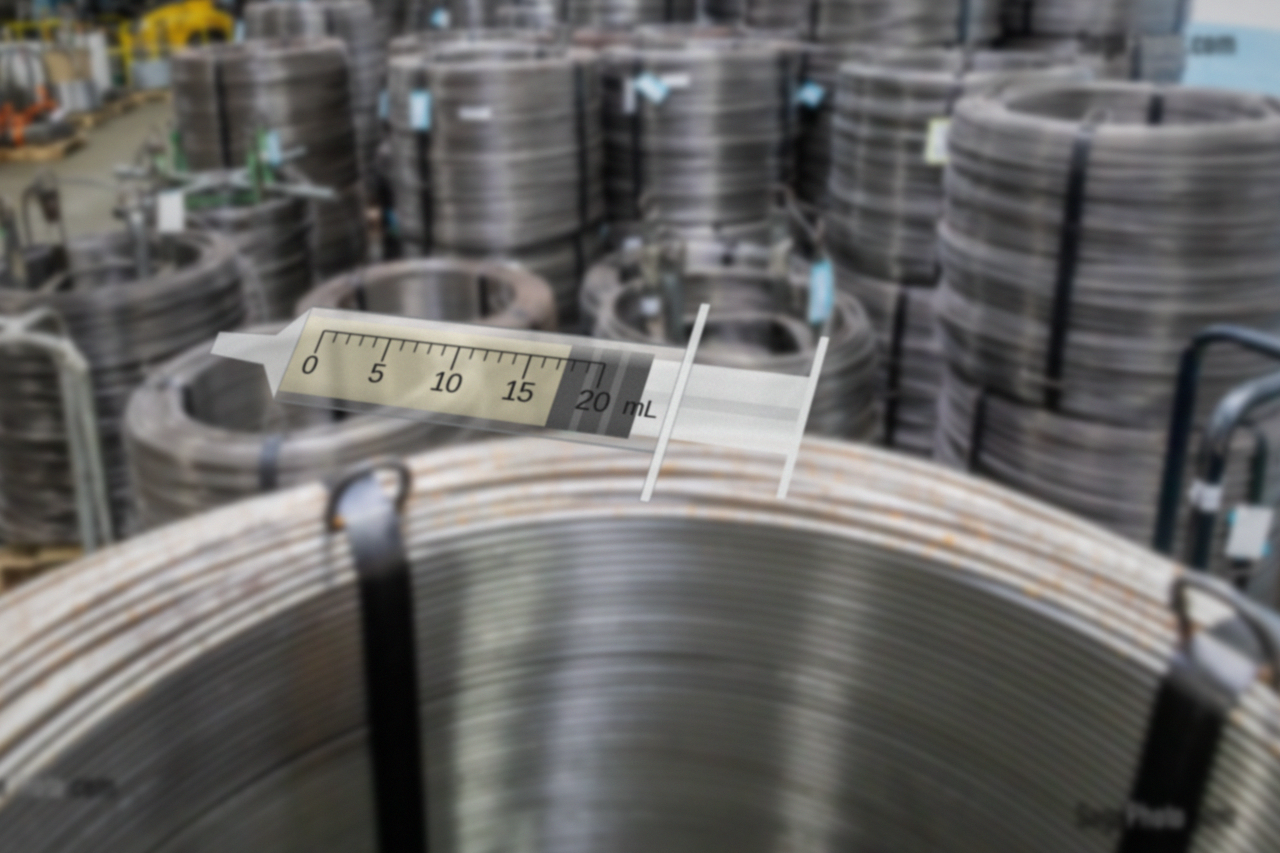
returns 17.5 (mL)
